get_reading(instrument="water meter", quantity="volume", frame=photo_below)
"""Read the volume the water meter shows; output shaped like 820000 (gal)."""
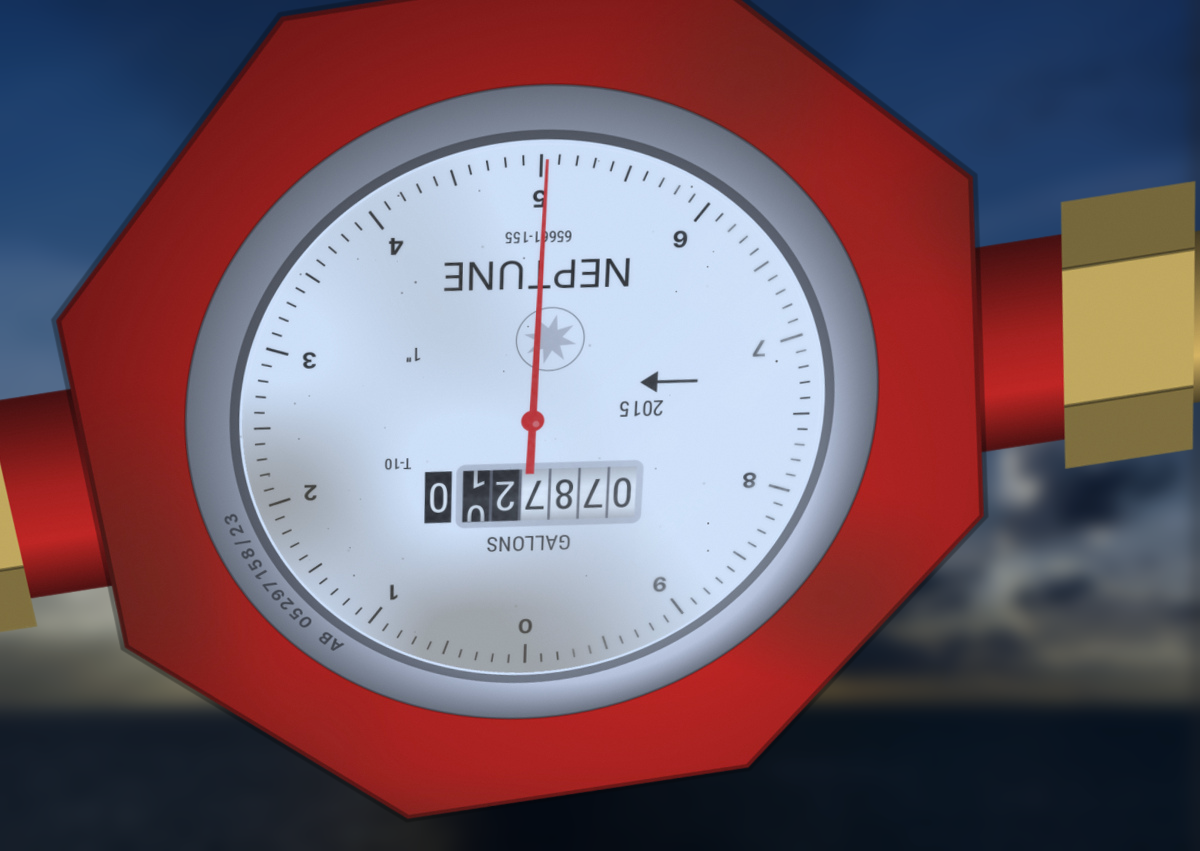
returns 787205.0 (gal)
